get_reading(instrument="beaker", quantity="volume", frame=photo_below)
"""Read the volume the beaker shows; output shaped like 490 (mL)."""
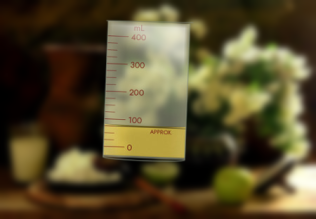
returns 75 (mL)
